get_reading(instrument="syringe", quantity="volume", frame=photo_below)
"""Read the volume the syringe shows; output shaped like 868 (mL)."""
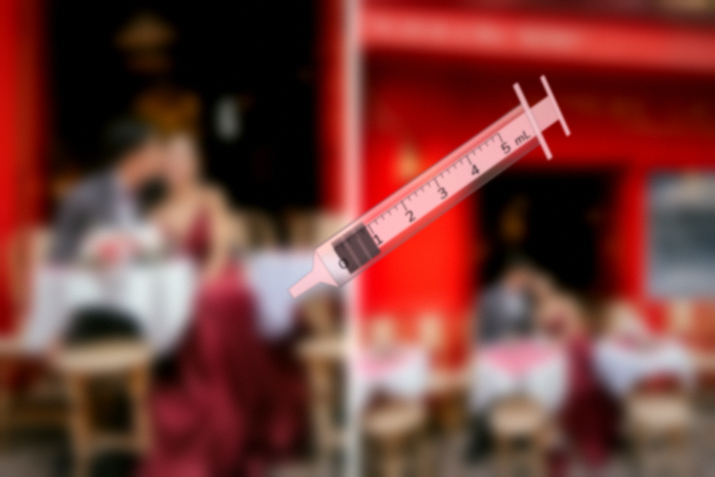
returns 0 (mL)
